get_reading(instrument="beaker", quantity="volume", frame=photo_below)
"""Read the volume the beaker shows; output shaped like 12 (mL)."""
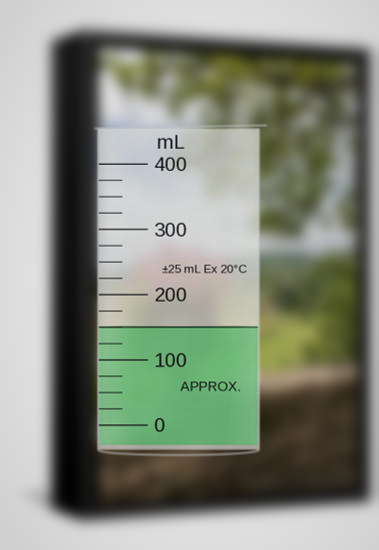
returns 150 (mL)
